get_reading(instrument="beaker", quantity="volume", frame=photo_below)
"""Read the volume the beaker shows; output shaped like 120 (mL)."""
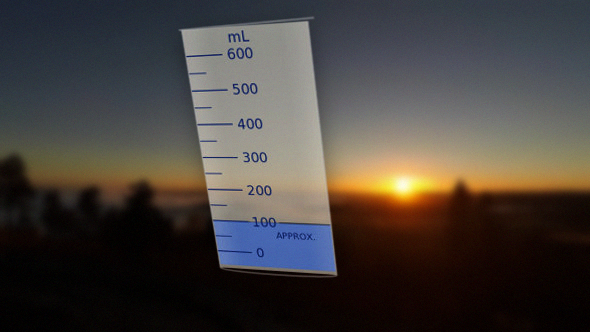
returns 100 (mL)
